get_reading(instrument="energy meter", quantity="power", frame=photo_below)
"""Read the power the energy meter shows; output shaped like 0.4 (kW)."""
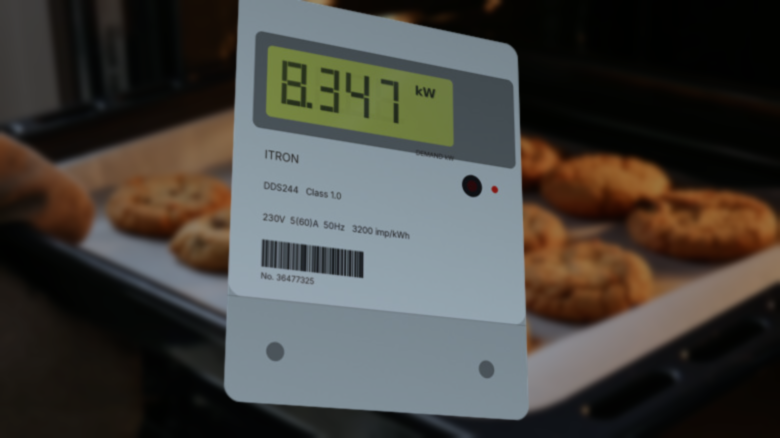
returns 8.347 (kW)
